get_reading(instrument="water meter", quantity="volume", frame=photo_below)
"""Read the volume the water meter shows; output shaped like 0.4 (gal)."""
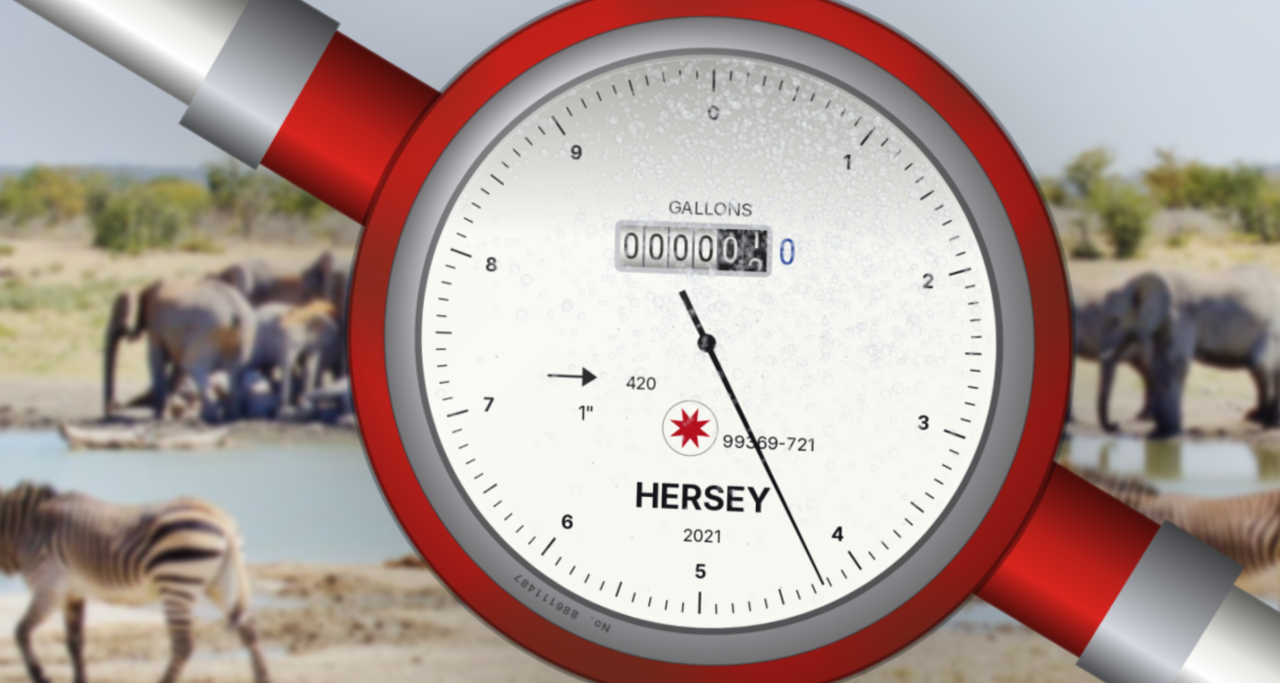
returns 14.2 (gal)
